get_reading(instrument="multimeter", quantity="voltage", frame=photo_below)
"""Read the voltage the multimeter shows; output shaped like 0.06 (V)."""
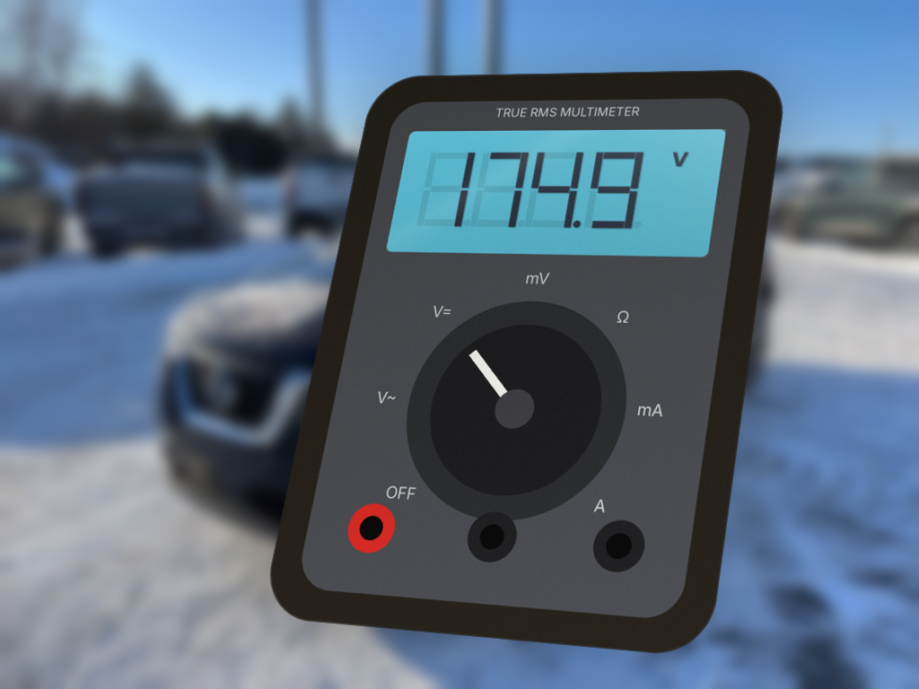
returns 174.9 (V)
